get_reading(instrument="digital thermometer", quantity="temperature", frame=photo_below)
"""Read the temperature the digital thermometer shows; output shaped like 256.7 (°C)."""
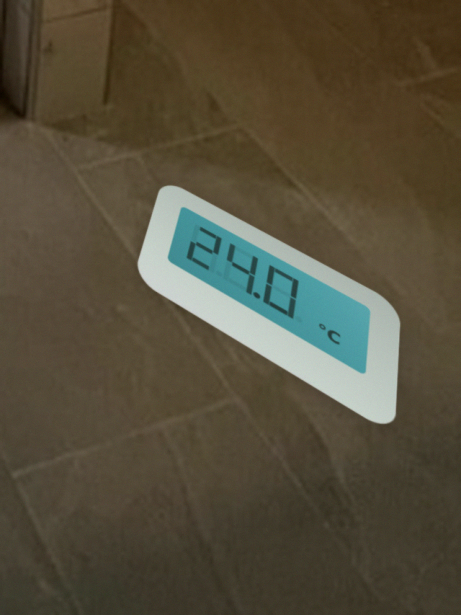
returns 24.0 (°C)
